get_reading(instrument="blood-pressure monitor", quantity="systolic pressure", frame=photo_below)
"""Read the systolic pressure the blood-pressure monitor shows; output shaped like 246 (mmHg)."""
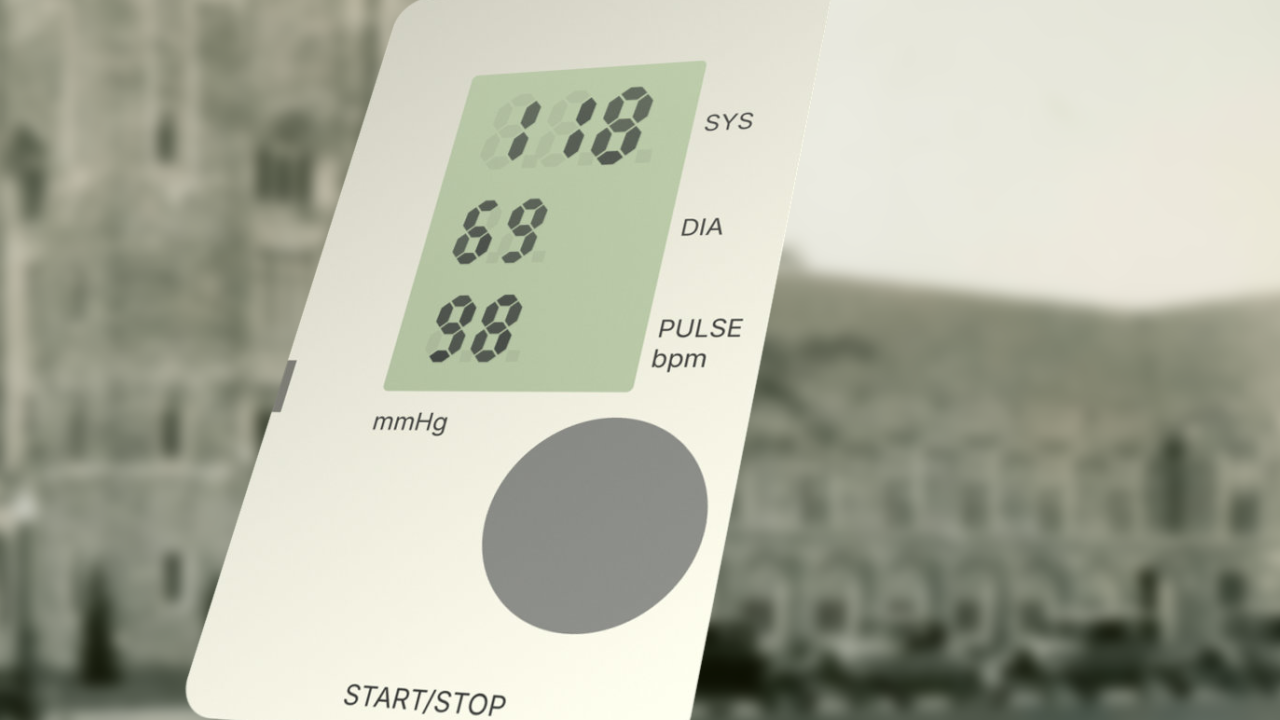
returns 118 (mmHg)
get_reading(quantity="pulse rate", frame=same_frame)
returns 98 (bpm)
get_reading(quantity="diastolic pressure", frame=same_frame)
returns 69 (mmHg)
